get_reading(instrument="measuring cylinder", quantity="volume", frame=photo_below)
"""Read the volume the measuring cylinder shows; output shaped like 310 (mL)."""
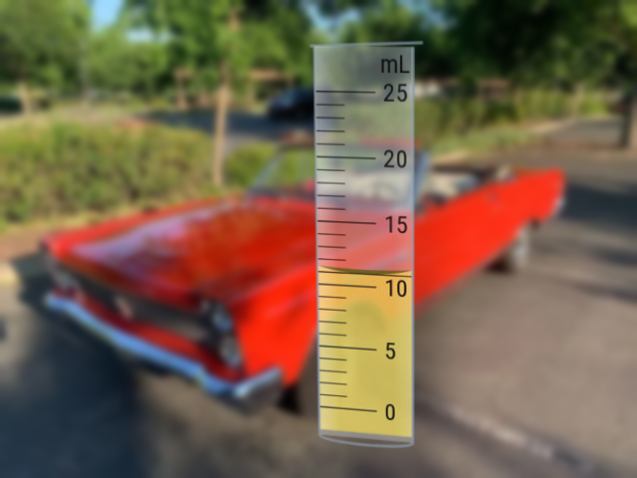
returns 11 (mL)
